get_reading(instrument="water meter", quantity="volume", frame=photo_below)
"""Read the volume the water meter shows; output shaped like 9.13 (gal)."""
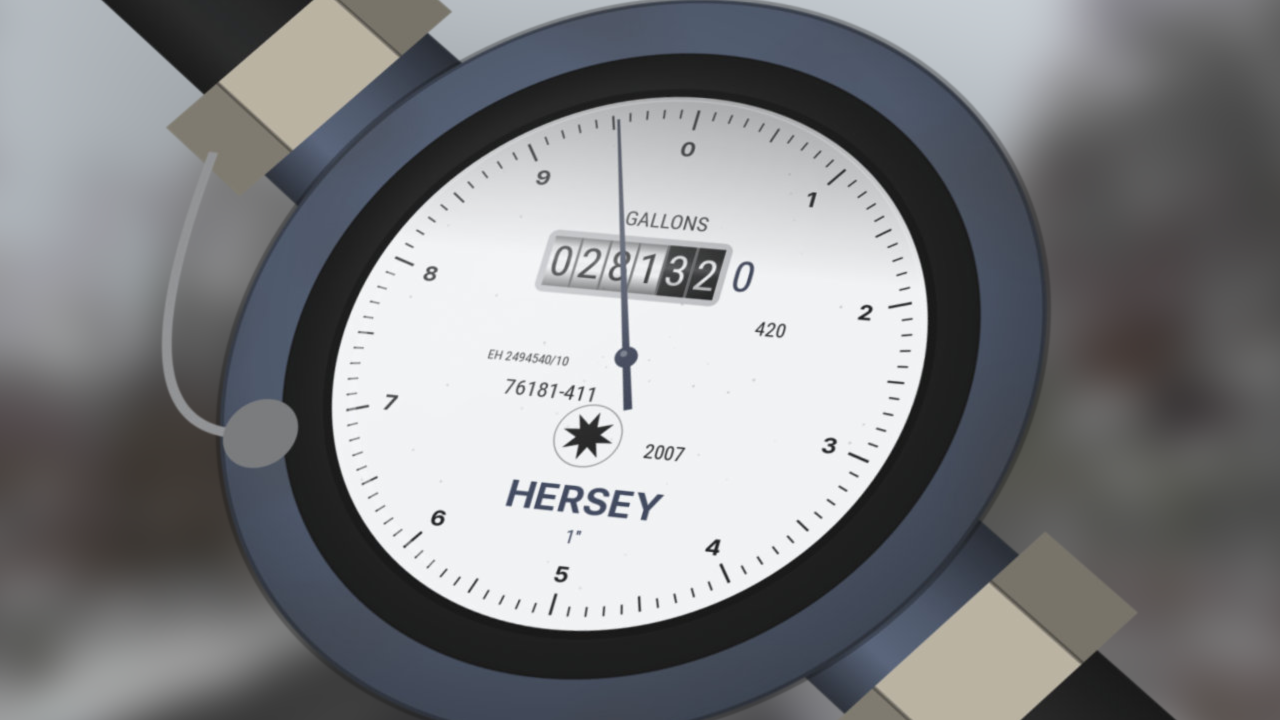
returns 281319.5 (gal)
